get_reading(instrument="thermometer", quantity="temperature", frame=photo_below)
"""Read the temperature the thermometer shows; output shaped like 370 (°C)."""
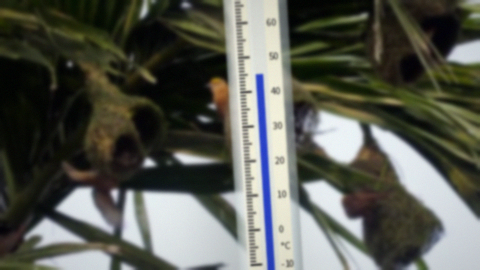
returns 45 (°C)
